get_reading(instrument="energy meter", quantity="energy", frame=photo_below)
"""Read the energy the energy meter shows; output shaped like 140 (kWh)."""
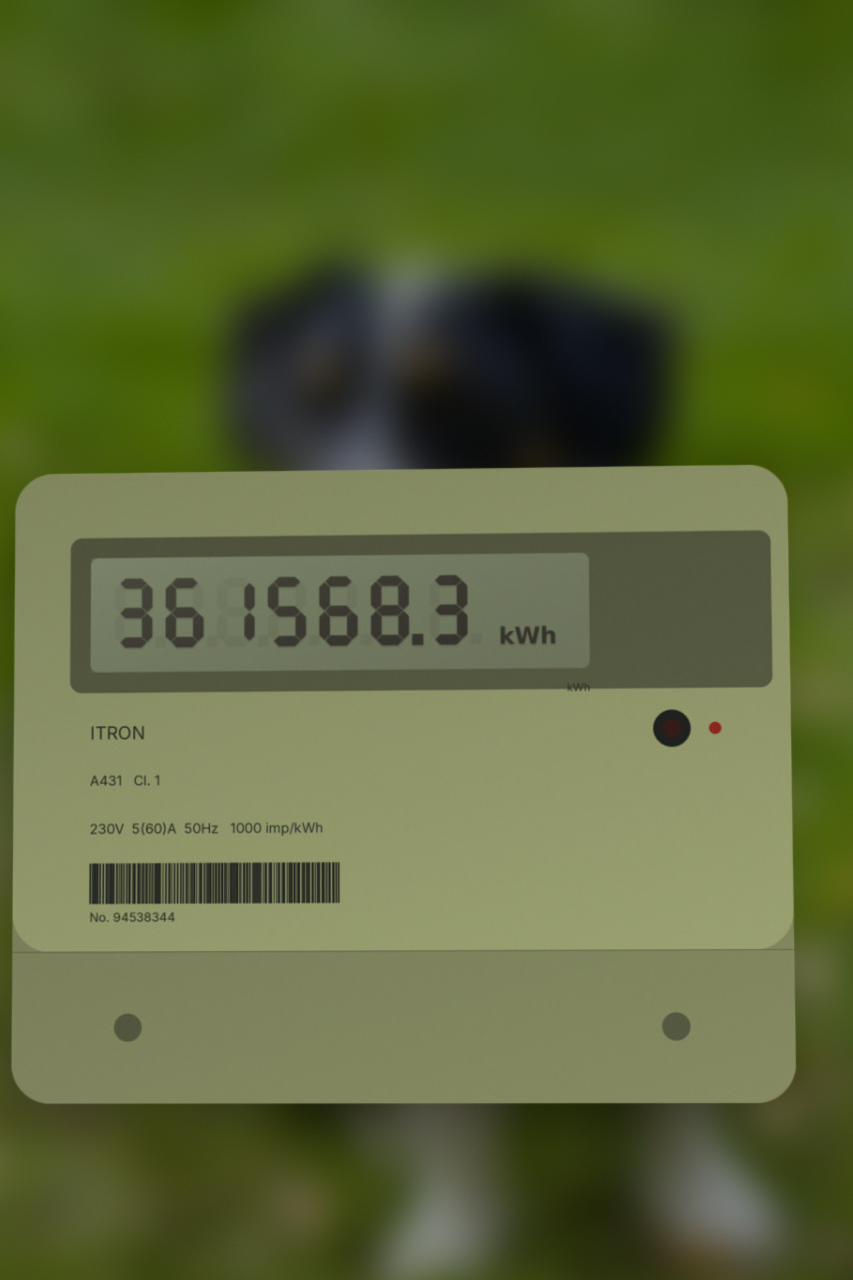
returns 361568.3 (kWh)
